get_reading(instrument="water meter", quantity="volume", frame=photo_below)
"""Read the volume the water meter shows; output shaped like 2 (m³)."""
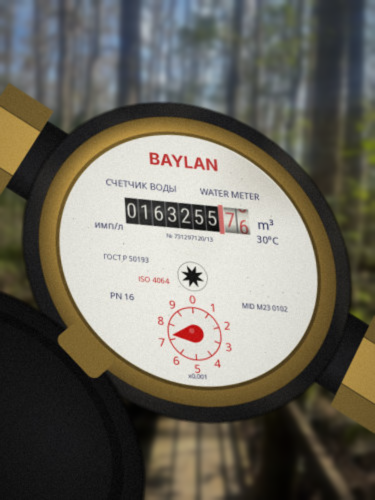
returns 163255.757 (m³)
